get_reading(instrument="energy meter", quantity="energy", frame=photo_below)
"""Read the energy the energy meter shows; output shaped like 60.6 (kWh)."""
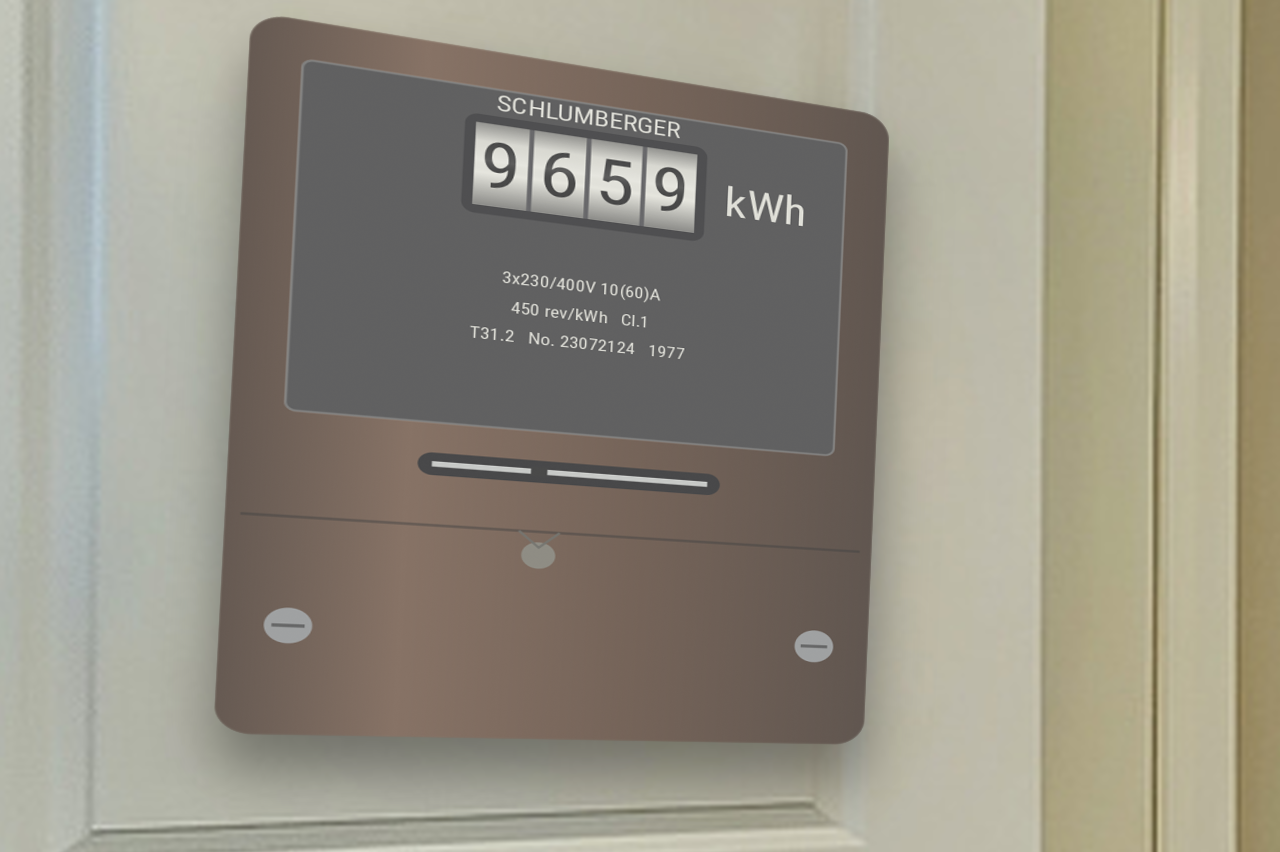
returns 9659 (kWh)
